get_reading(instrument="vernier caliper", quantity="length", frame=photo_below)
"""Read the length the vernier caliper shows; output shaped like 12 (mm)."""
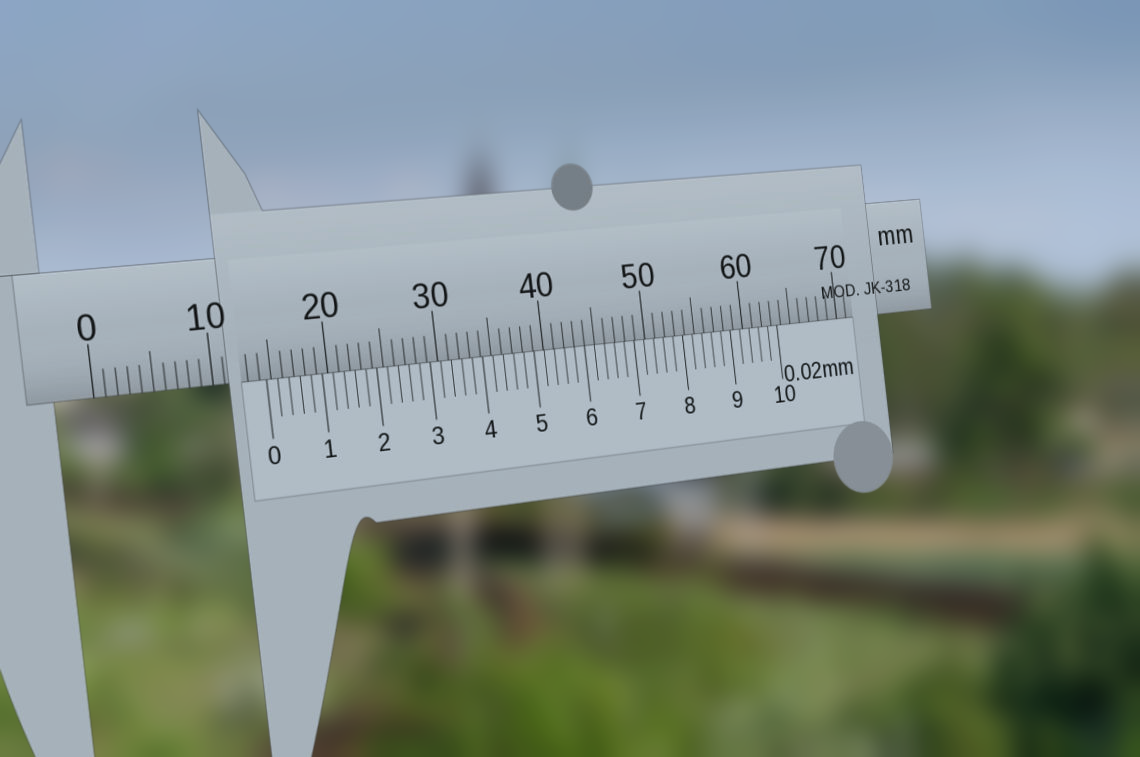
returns 14.6 (mm)
